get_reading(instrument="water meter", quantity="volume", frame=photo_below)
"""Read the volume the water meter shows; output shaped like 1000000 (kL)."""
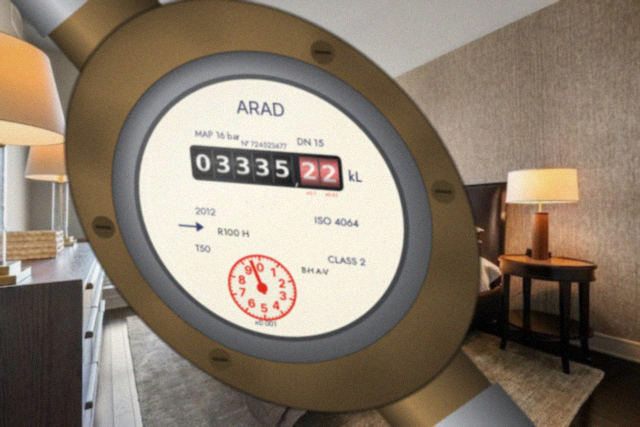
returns 3335.219 (kL)
